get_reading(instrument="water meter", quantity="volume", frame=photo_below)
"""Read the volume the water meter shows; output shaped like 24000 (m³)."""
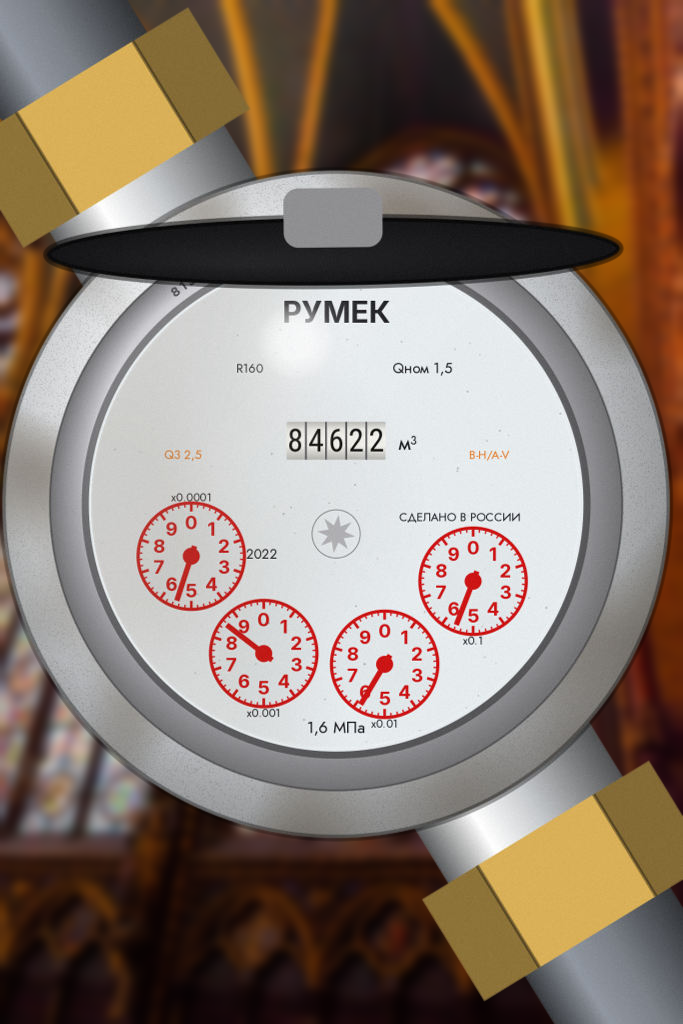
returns 84622.5585 (m³)
